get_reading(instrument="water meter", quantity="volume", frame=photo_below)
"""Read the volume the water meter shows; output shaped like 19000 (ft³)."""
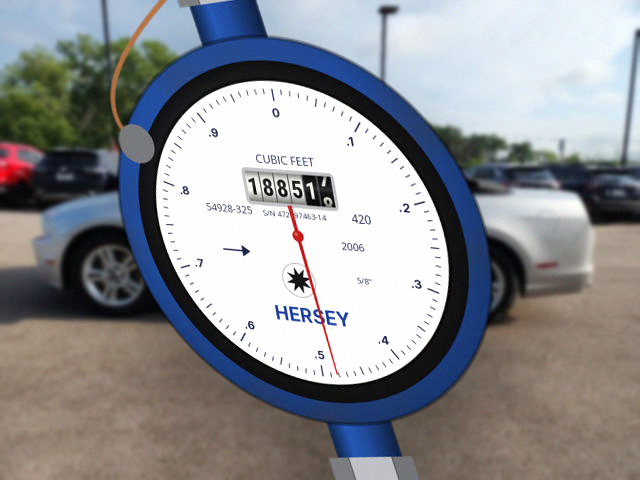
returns 188517.48 (ft³)
